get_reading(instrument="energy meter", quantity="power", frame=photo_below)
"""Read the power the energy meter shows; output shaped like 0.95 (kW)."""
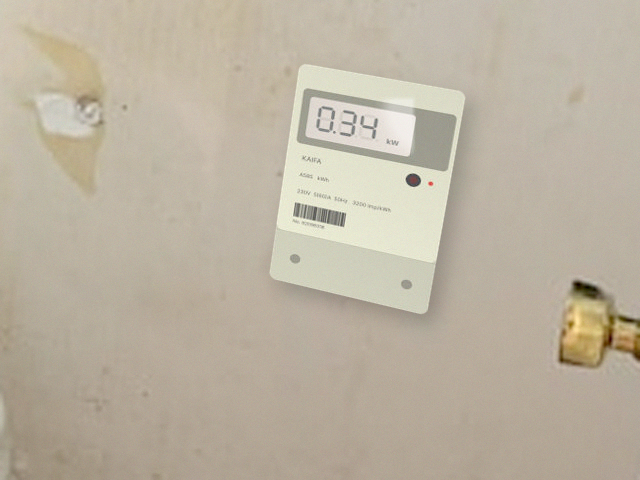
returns 0.34 (kW)
